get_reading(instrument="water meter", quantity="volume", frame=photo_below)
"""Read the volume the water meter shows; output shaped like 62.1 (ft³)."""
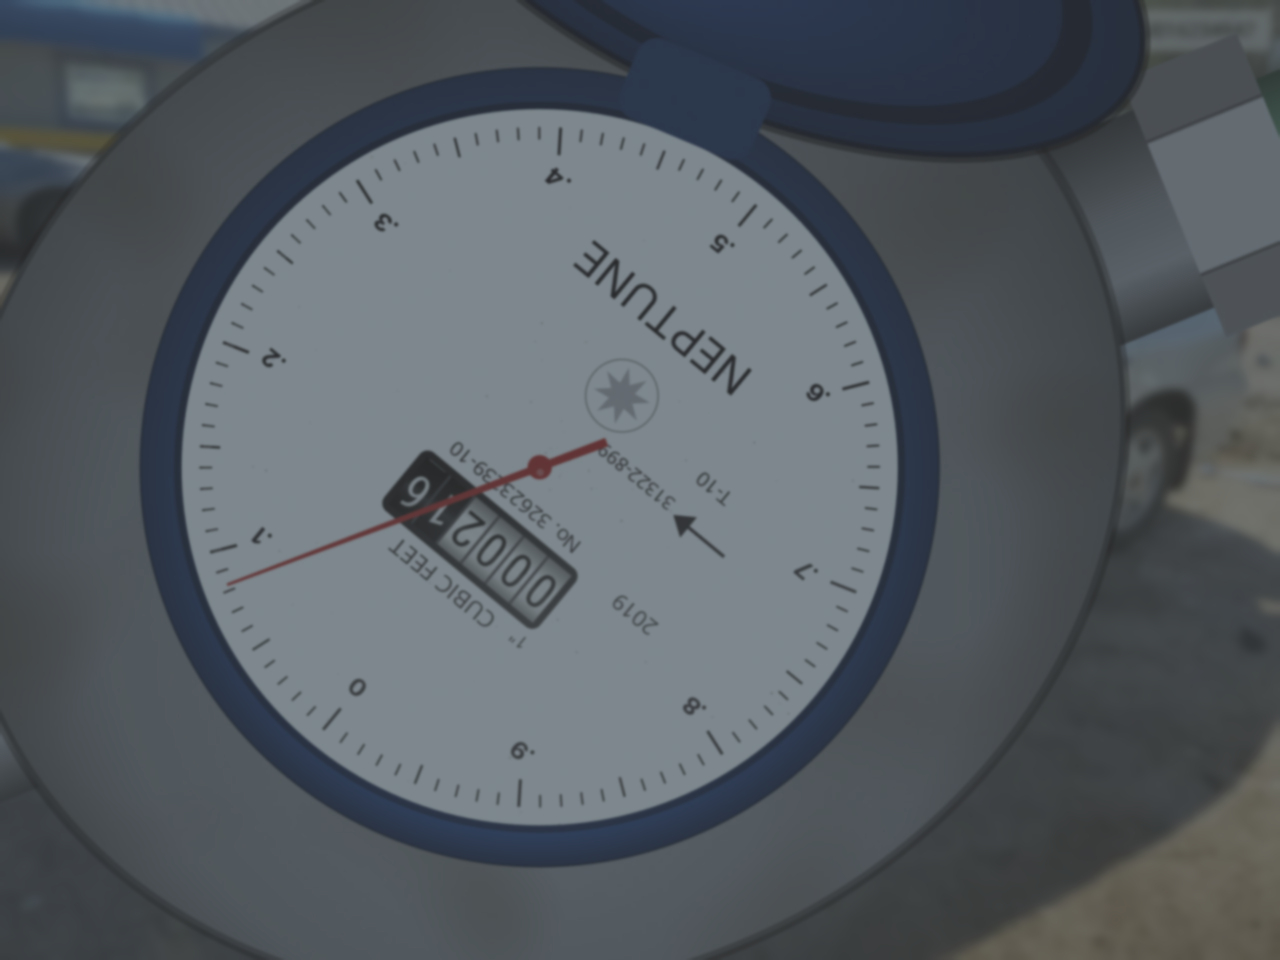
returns 216.08 (ft³)
